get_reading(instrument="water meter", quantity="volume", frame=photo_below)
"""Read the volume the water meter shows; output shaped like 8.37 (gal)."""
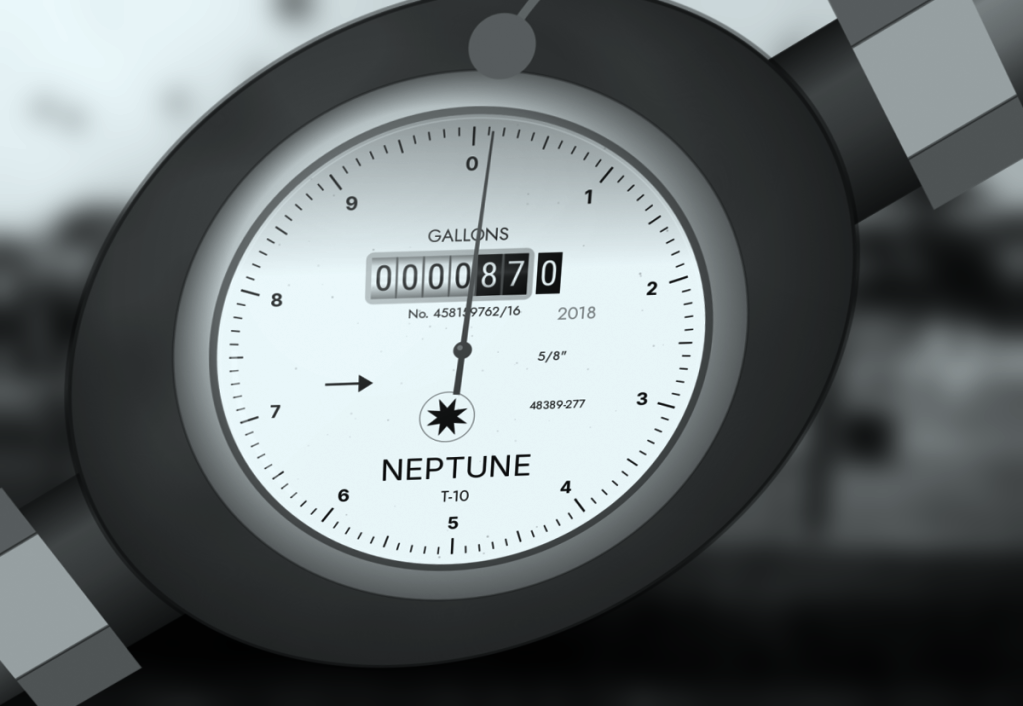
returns 870.1 (gal)
